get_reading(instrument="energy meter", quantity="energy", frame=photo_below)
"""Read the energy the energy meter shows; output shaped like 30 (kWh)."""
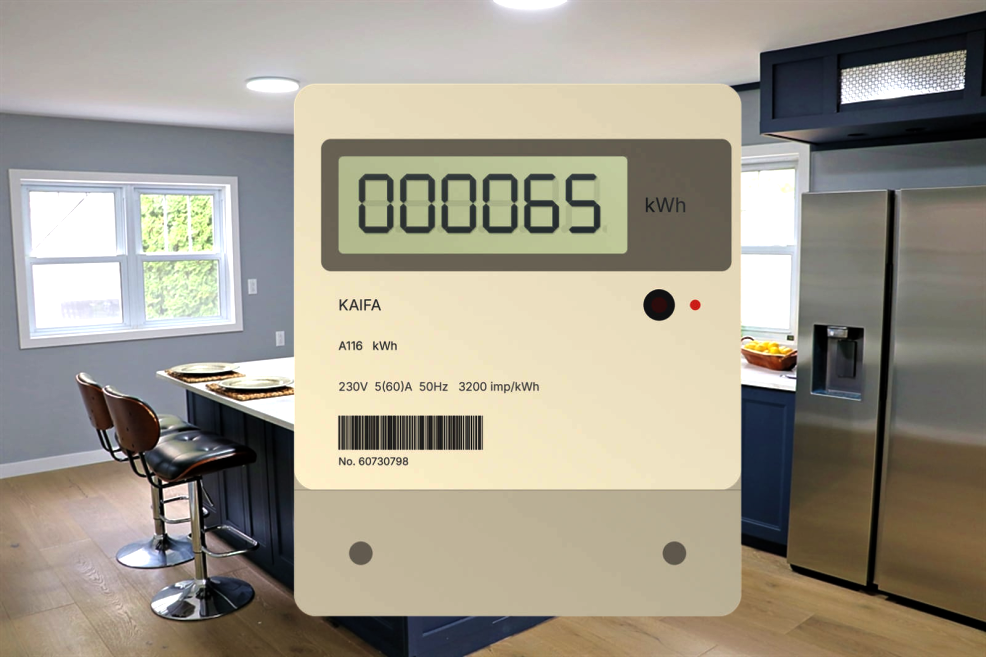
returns 65 (kWh)
